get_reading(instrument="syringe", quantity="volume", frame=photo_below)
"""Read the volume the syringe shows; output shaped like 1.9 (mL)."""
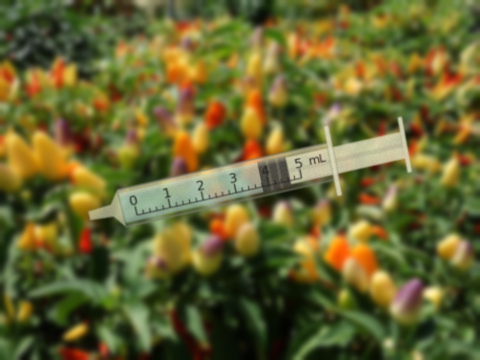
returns 3.8 (mL)
